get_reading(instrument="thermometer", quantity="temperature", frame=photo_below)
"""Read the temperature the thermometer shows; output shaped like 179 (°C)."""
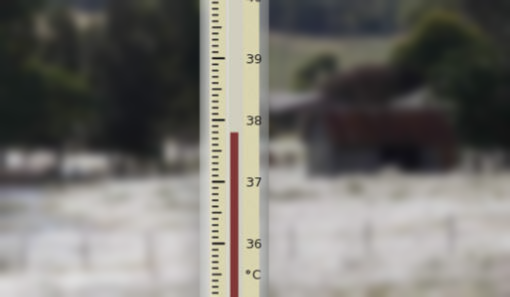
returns 37.8 (°C)
